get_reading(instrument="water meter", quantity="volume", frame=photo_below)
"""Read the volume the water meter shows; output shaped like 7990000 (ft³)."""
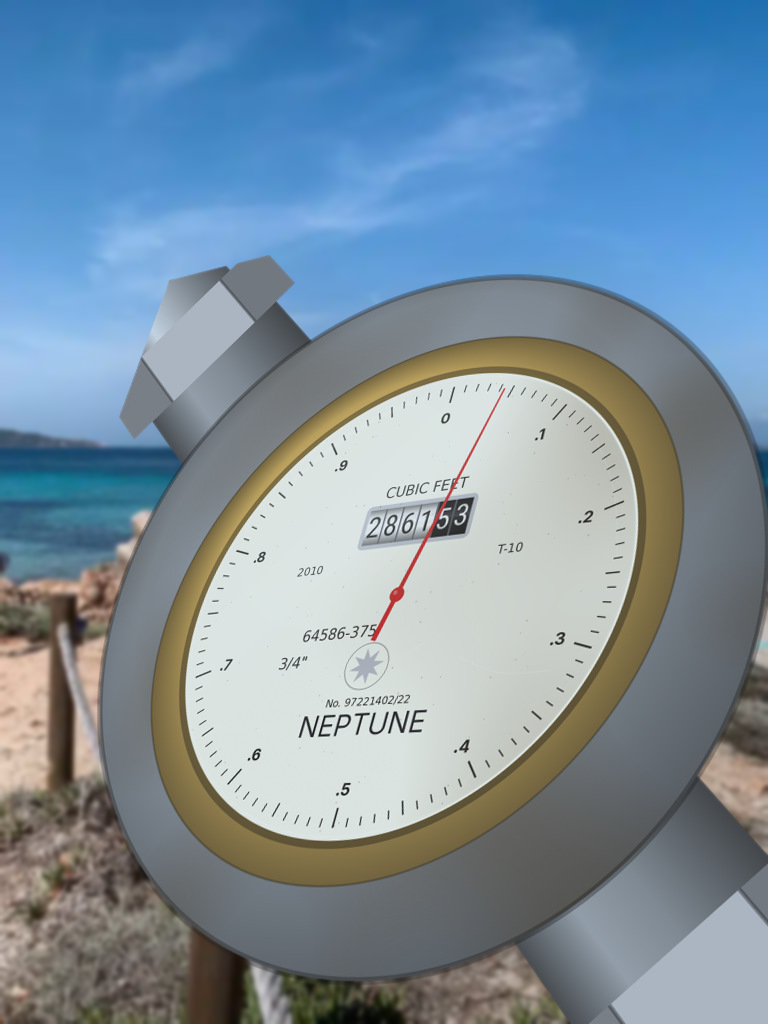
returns 286153.04 (ft³)
